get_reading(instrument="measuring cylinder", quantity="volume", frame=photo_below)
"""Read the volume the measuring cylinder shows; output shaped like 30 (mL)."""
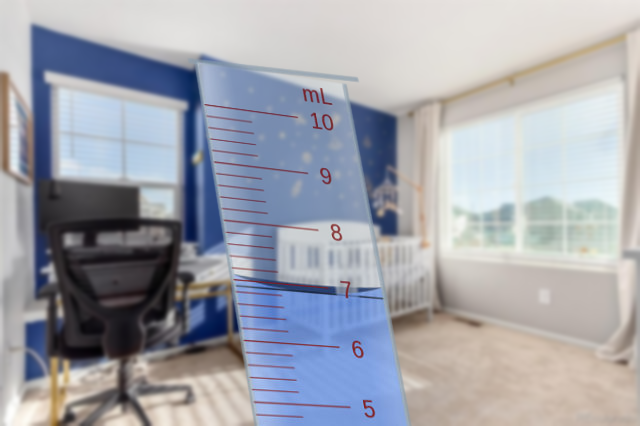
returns 6.9 (mL)
